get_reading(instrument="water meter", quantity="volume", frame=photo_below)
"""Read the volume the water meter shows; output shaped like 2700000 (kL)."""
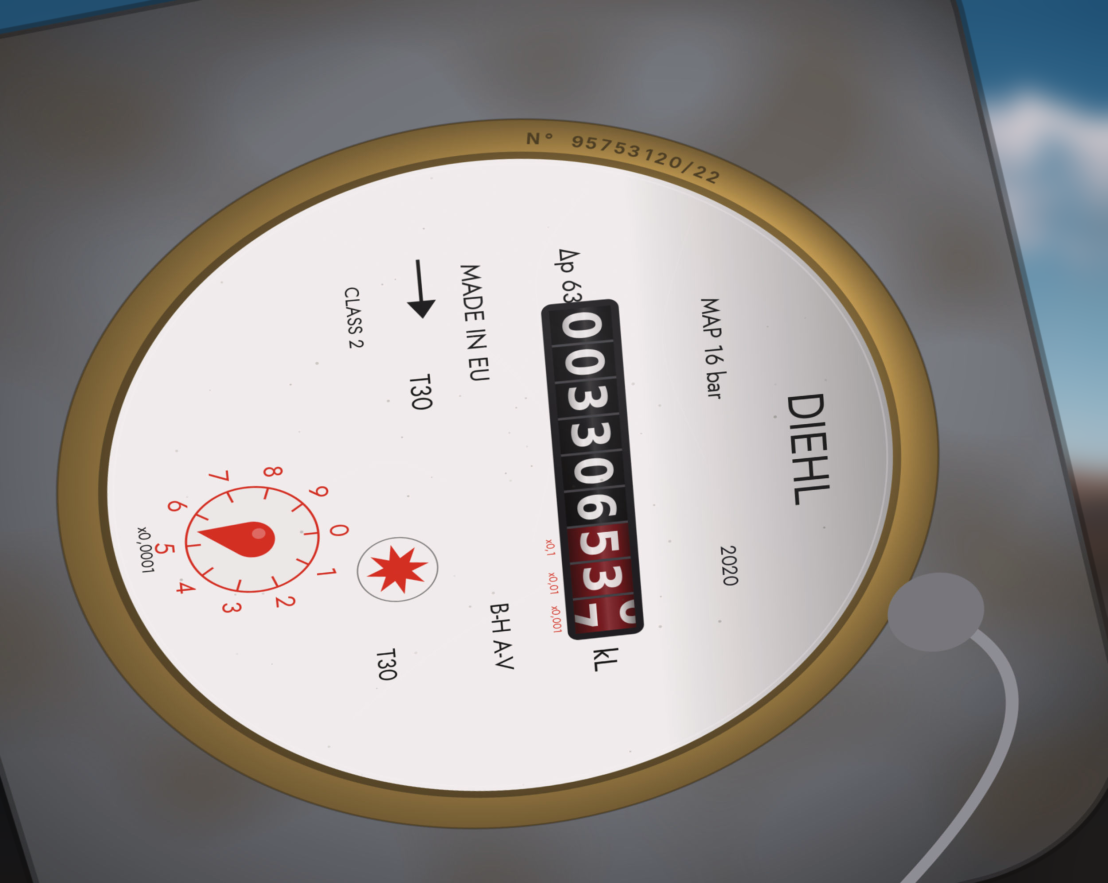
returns 3306.5365 (kL)
